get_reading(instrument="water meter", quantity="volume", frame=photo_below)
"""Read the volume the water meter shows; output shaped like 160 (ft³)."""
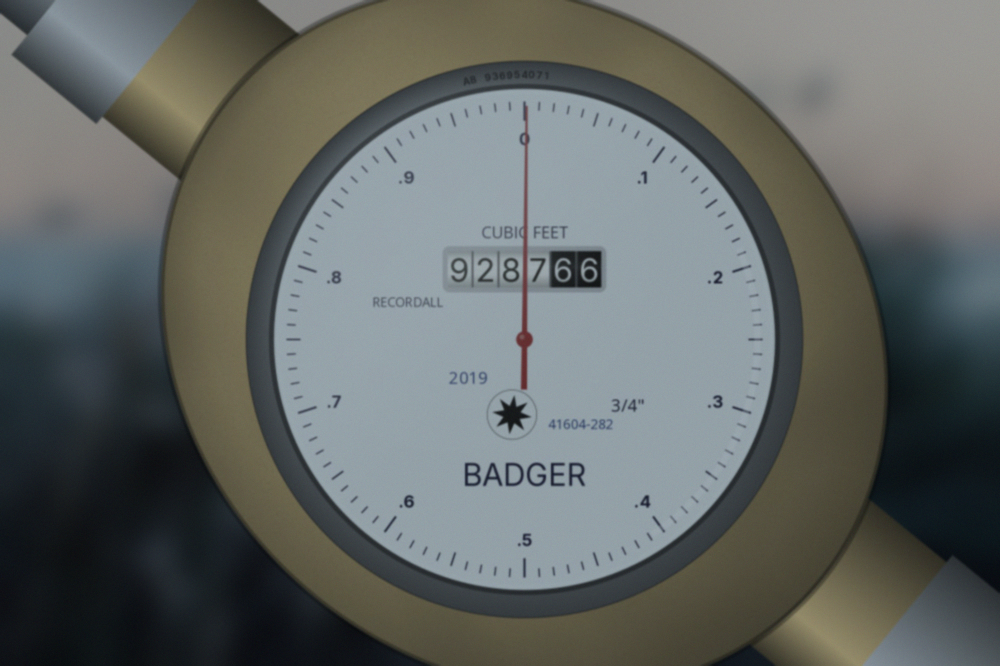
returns 928766.00 (ft³)
